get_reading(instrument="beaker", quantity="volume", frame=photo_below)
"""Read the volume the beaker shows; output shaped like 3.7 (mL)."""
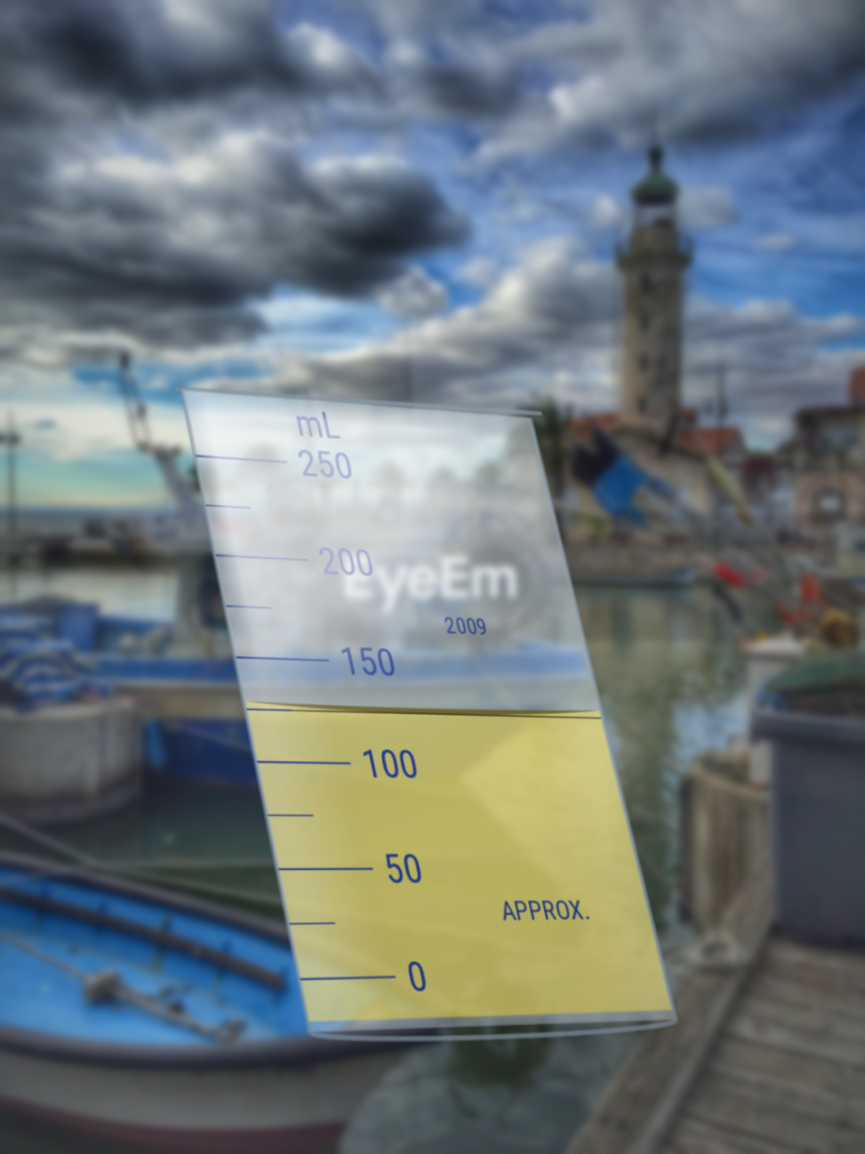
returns 125 (mL)
